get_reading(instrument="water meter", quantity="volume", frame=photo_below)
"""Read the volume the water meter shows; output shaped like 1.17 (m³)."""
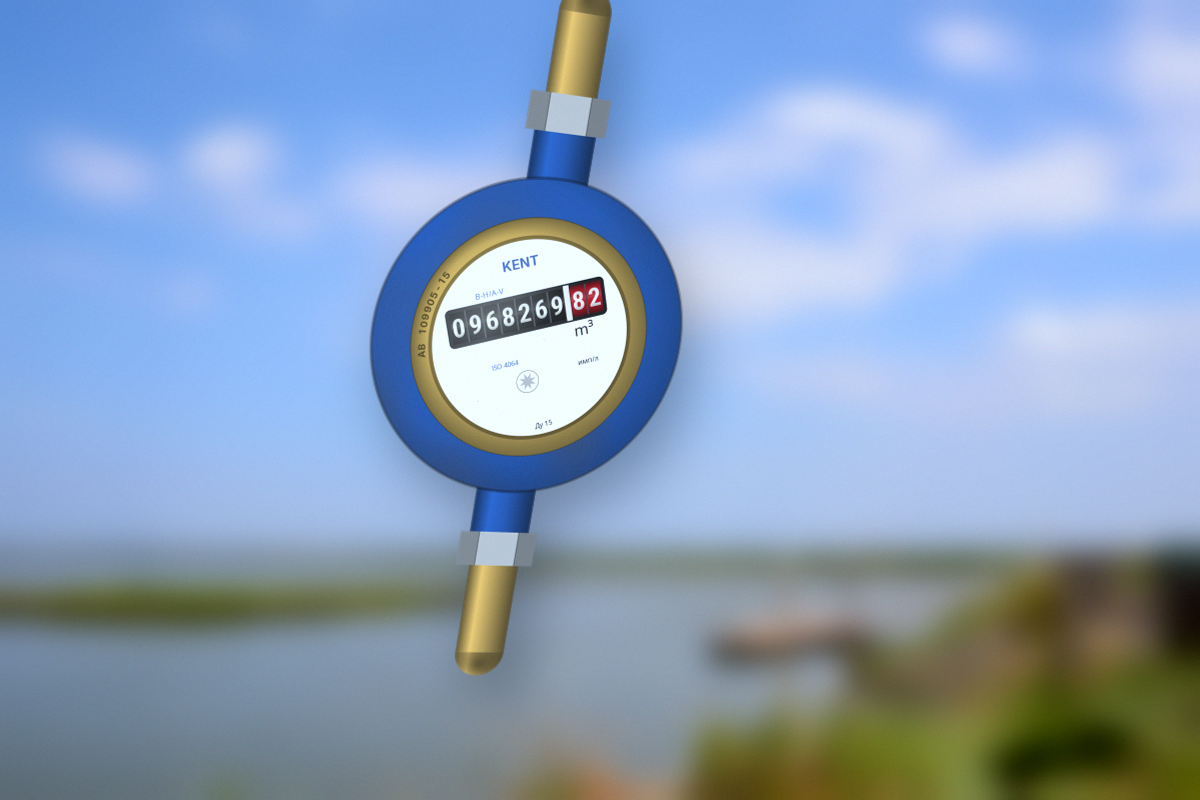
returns 968269.82 (m³)
